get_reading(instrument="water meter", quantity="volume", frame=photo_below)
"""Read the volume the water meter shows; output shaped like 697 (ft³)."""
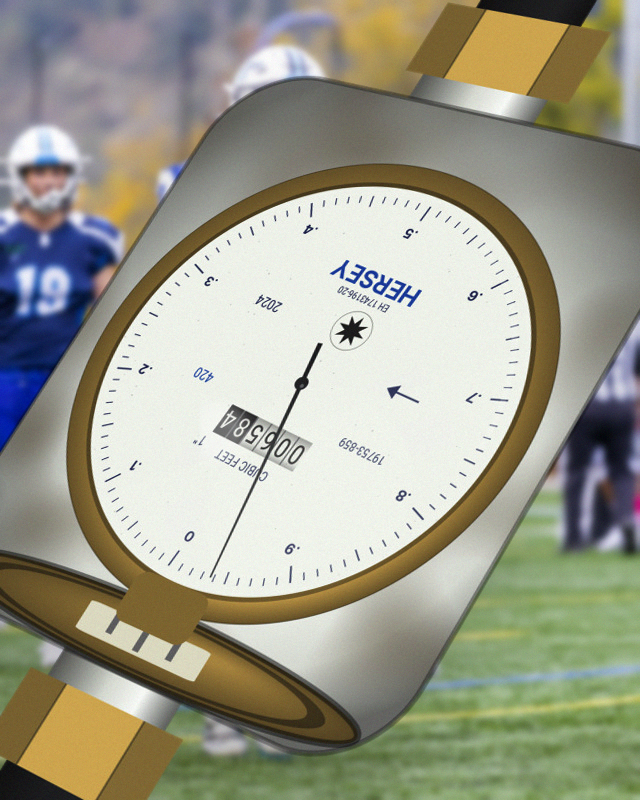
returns 6583.96 (ft³)
